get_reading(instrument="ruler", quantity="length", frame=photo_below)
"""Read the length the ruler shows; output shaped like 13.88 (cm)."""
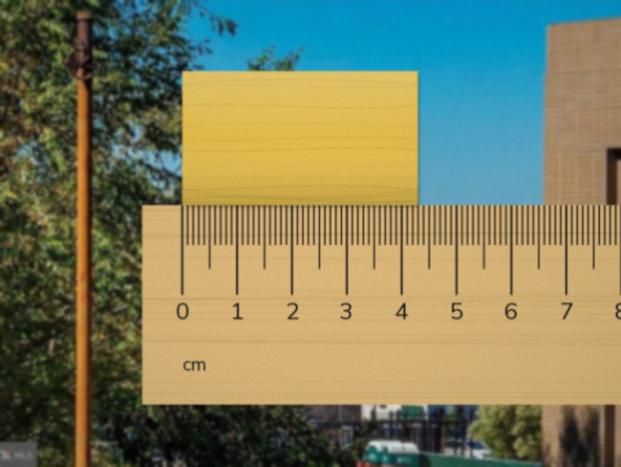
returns 4.3 (cm)
